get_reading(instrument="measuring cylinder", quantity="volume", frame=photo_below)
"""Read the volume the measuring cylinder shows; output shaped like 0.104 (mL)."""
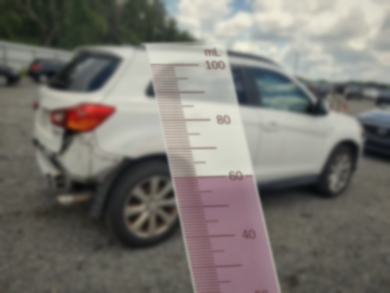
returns 60 (mL)
